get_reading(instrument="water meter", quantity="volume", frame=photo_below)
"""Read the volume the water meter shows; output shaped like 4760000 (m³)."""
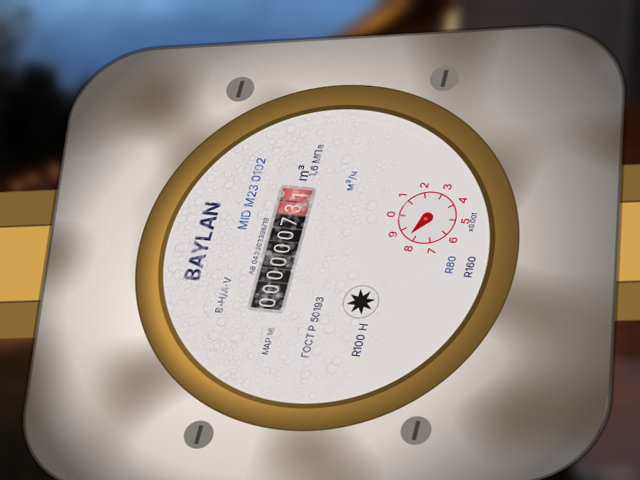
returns 7.308 (m³)
